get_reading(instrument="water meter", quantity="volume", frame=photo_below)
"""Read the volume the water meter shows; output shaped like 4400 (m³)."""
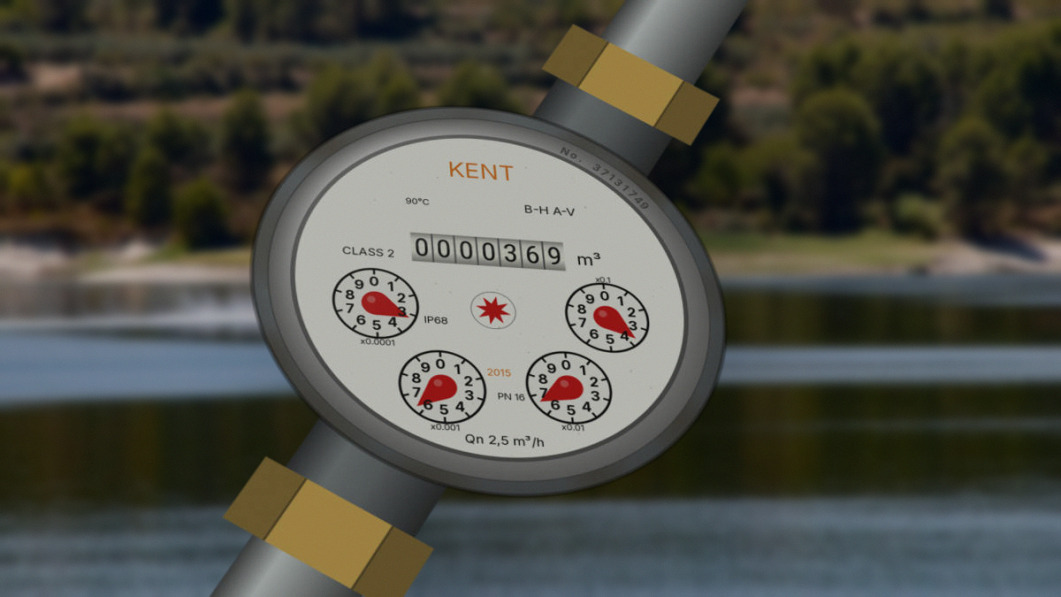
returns 369.3663 (m³)
